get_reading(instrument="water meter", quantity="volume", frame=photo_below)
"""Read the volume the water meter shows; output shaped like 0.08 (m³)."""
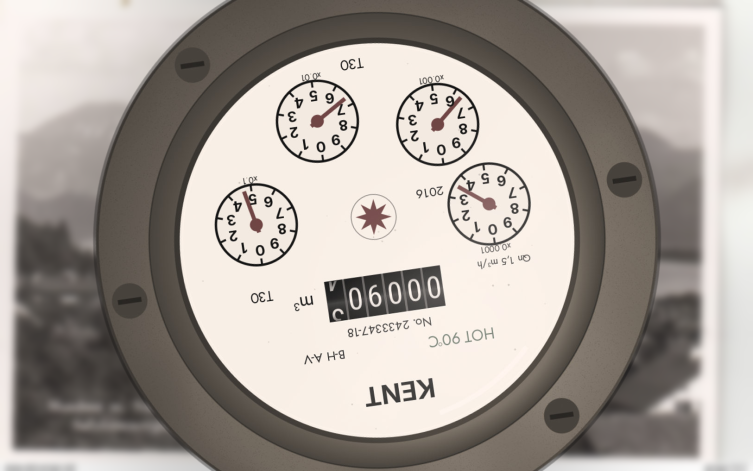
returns 903.4663 (m³)
